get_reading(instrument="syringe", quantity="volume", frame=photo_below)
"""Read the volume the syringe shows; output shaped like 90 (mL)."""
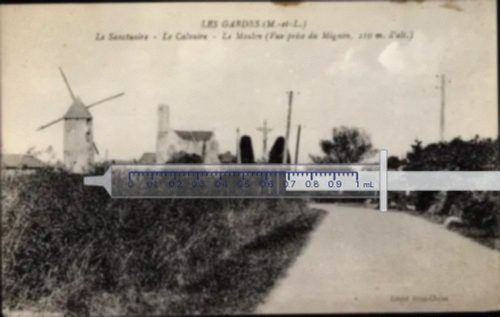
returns 0.58 (mL)
